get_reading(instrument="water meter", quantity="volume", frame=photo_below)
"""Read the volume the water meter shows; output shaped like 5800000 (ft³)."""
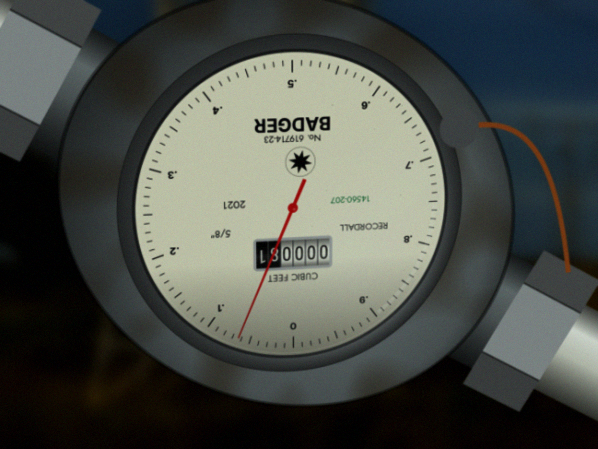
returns 81.06 (ft³)
